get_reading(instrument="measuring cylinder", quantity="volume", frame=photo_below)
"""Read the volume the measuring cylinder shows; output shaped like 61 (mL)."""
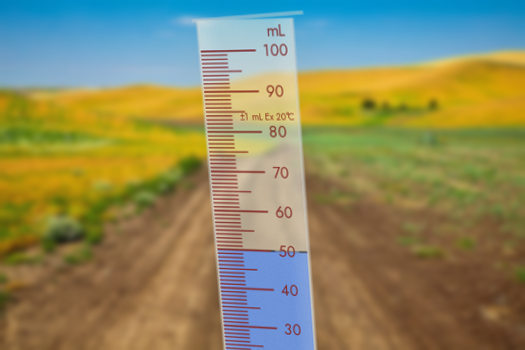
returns 50 (mL)
